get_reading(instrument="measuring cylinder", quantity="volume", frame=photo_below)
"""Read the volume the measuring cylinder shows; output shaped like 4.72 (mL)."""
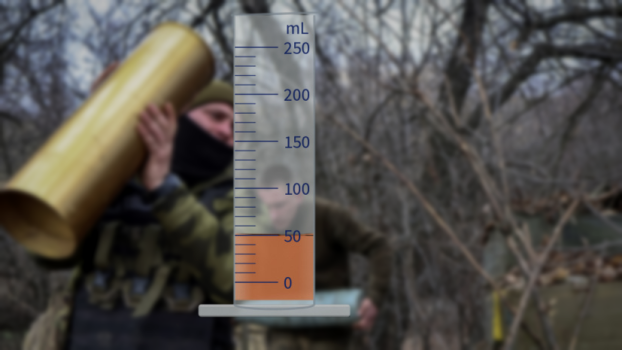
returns 50 (mL)
